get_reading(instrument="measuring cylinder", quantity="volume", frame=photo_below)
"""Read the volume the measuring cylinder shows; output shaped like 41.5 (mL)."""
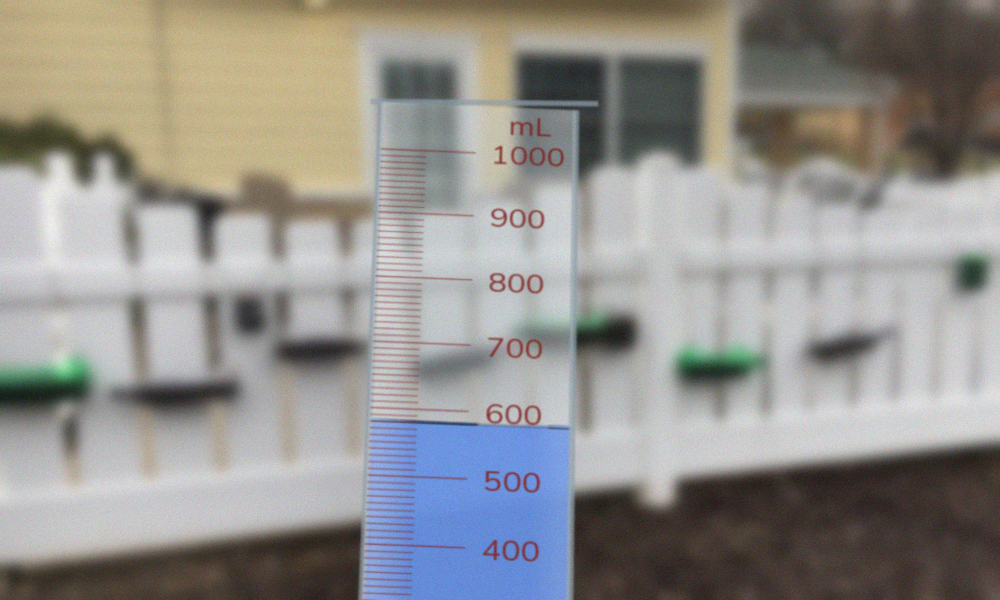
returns 580 (mL)
